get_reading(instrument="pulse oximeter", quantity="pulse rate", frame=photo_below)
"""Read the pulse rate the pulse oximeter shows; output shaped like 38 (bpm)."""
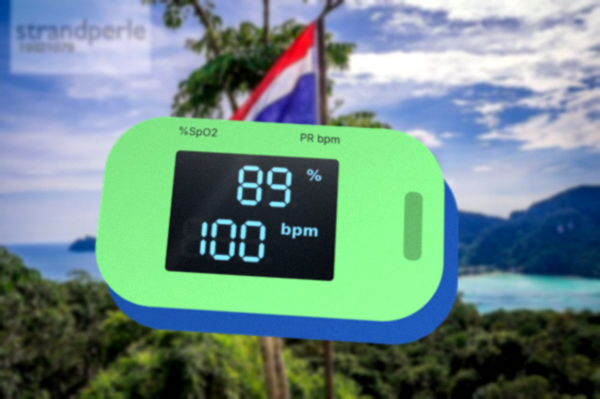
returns 100 (bpm)
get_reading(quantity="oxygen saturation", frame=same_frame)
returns 89 (%)
